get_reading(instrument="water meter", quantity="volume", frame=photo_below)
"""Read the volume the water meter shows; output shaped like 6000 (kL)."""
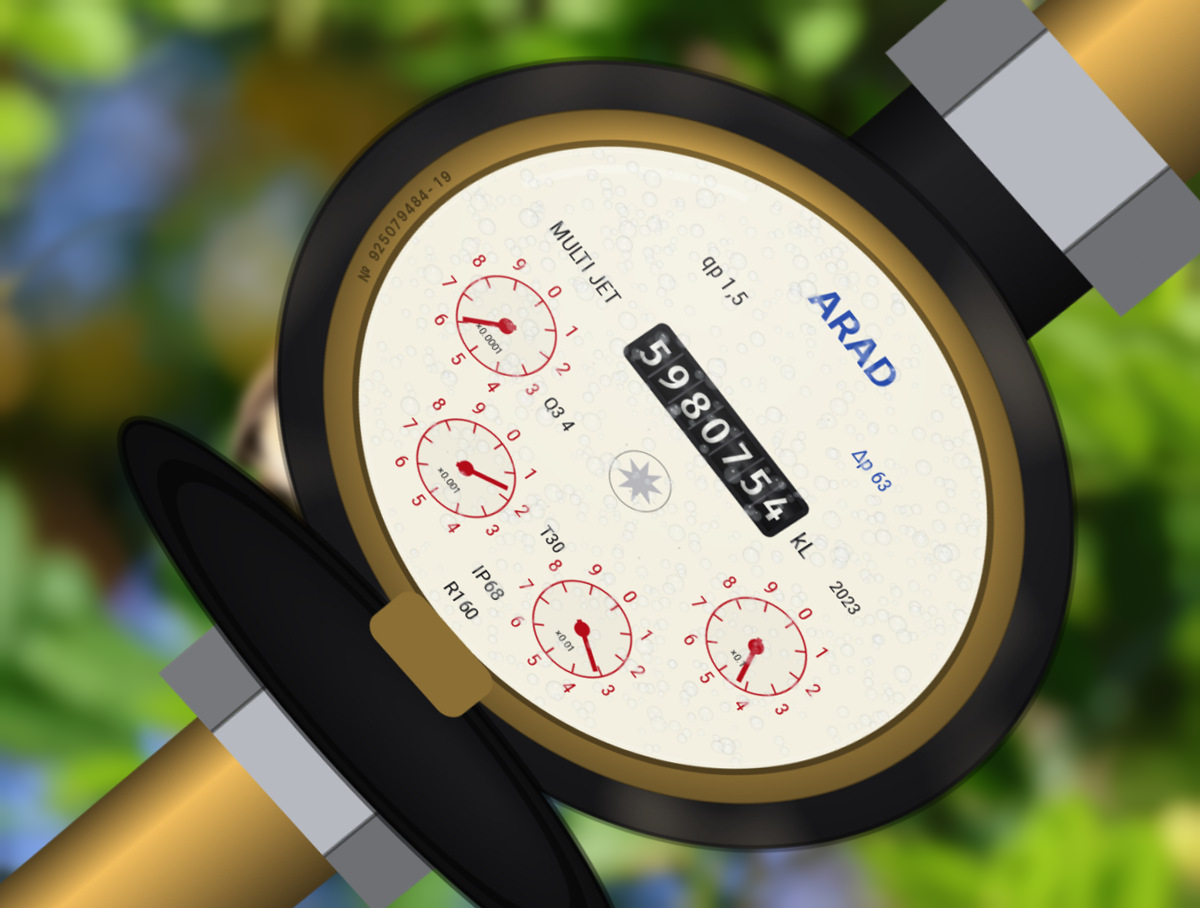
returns 5980754.4316 (kL)
